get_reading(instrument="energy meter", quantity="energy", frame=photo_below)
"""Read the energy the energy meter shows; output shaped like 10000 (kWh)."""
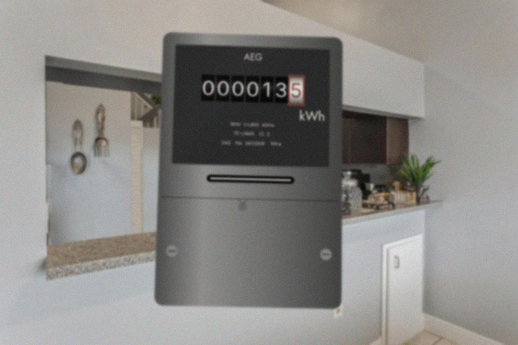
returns 13.5 (kWh)
